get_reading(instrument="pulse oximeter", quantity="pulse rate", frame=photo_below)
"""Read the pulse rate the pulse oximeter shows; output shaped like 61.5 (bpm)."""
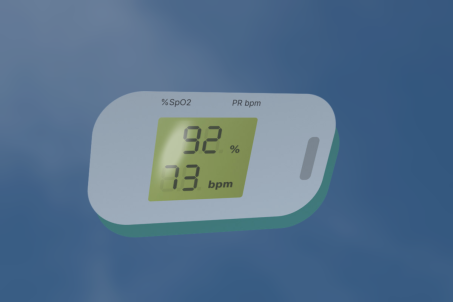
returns 73 (bpm)
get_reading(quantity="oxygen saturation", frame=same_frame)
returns 92 (%)
